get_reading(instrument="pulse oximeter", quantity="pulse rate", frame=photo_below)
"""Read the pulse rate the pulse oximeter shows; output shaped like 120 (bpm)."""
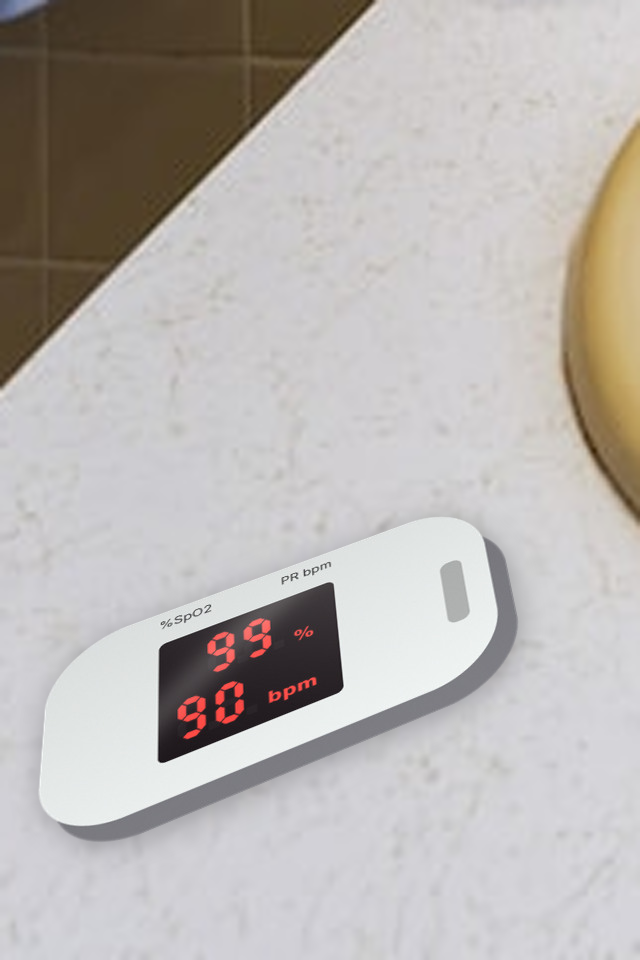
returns 90 (bpm)
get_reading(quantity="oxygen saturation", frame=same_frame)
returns 99 (%)
